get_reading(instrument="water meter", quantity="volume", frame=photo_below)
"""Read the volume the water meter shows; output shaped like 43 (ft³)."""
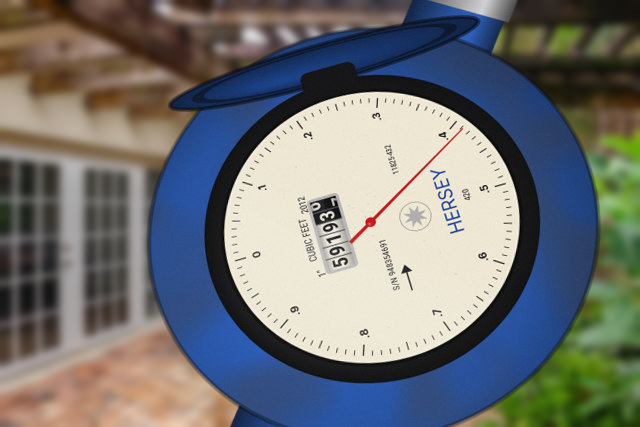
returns 591936.41 (ft³)
